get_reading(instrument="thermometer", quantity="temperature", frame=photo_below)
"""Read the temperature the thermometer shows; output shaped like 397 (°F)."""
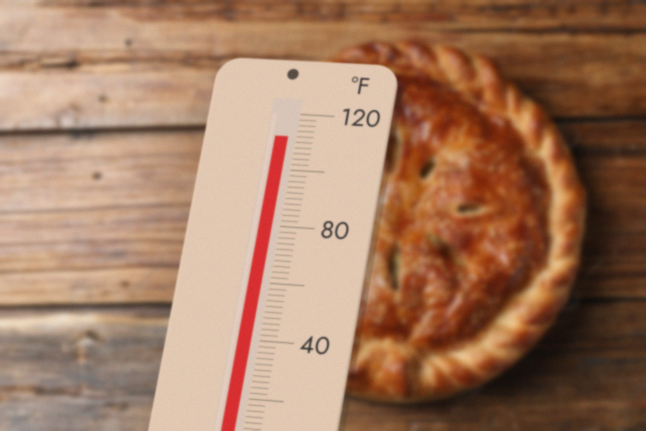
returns 112 (°F)
